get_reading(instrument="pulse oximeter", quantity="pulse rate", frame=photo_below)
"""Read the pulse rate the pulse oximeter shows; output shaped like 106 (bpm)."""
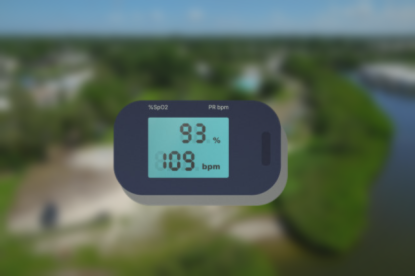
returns 109 (bpm)
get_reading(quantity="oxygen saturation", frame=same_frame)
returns 93 (%)
